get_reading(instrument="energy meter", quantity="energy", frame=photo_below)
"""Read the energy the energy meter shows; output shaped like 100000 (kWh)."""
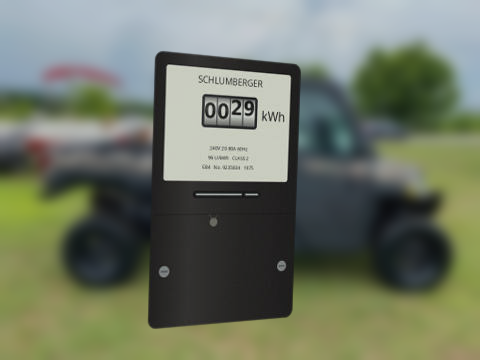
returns 29 (kWh)
